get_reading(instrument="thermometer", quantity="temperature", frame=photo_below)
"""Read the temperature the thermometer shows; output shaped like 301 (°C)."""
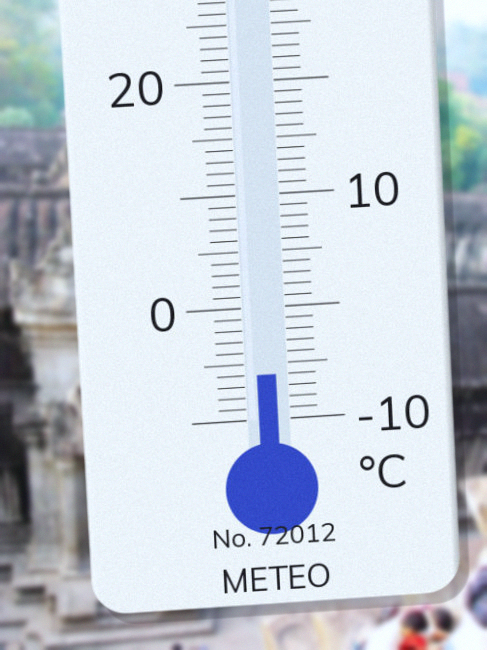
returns -6 (°C)
